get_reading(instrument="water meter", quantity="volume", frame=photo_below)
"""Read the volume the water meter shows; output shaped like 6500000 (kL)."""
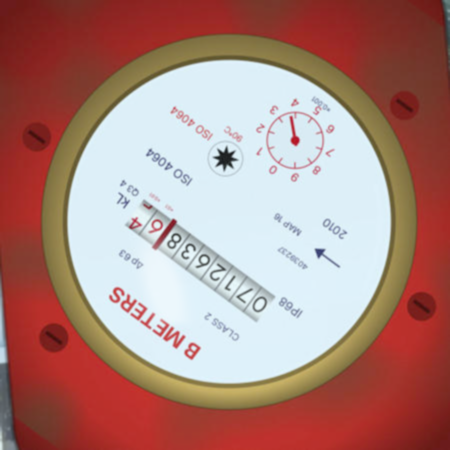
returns 712638.643 (kL)
